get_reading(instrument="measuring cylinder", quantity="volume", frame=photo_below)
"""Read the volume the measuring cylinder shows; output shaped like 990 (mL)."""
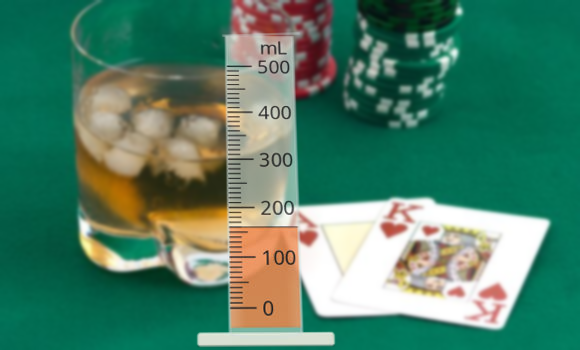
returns 160 (mL)
